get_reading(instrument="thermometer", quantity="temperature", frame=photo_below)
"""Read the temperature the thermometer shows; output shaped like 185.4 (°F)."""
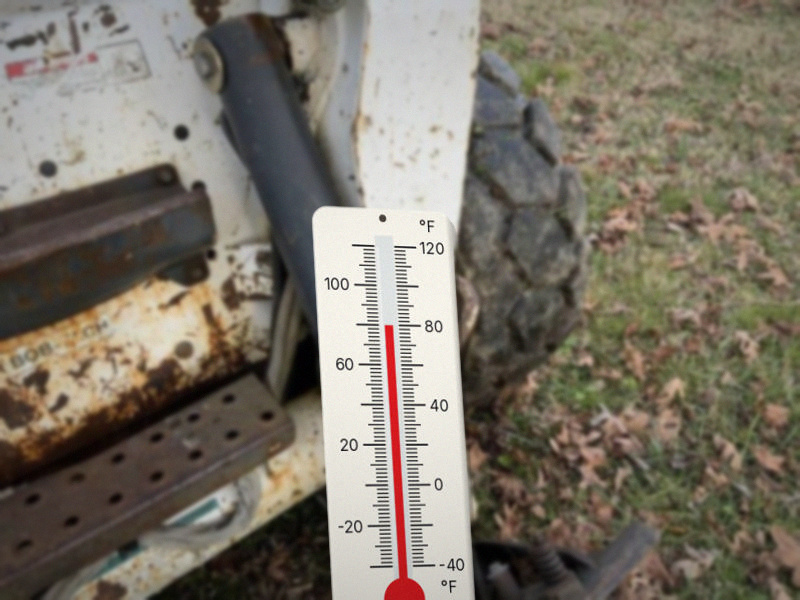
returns 80 (°F)
